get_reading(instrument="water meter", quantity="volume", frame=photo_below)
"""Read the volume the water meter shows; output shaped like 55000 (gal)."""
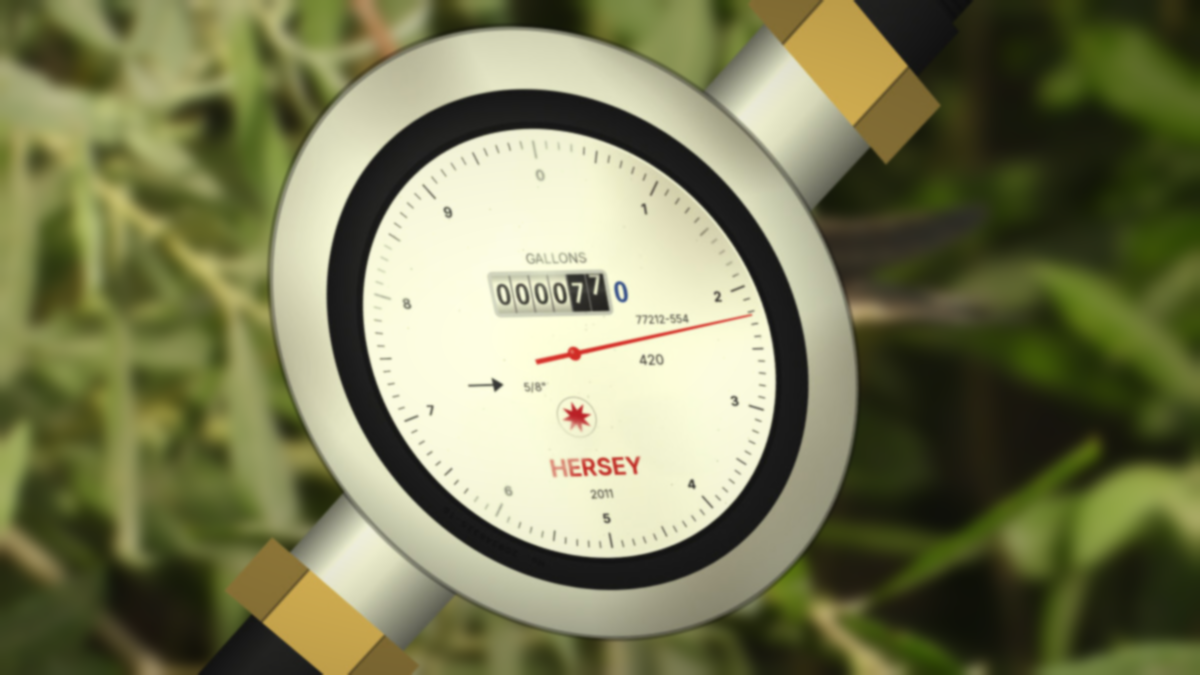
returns 772.2 (gal)
